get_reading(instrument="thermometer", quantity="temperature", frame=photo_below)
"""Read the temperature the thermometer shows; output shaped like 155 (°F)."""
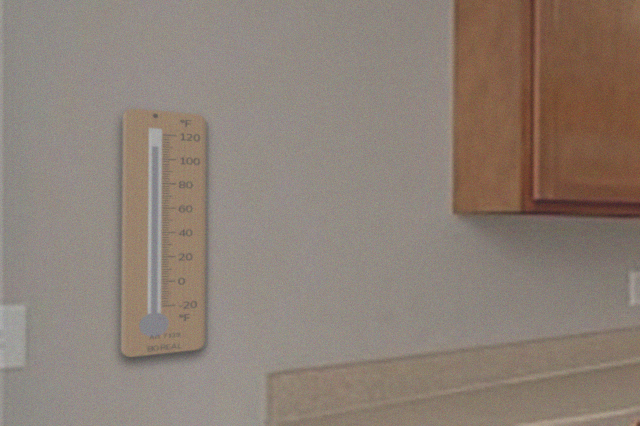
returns 110 (°F)
